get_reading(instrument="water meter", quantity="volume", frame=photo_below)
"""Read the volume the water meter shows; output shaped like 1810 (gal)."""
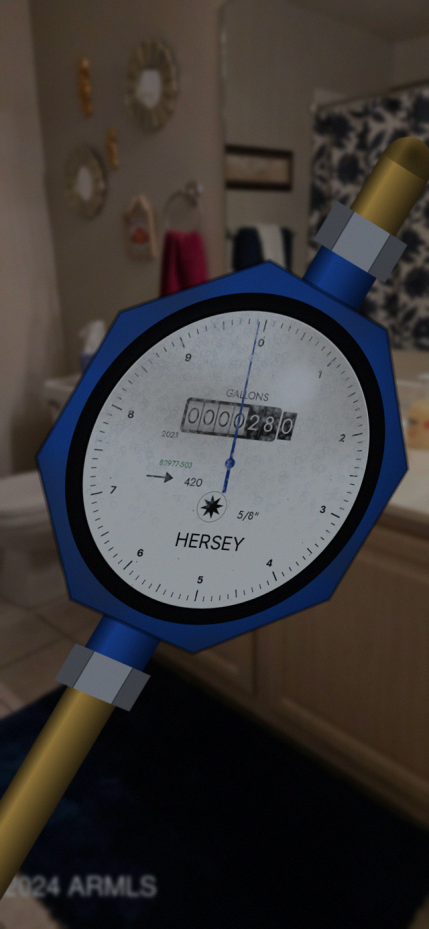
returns 279.9 (gal)
